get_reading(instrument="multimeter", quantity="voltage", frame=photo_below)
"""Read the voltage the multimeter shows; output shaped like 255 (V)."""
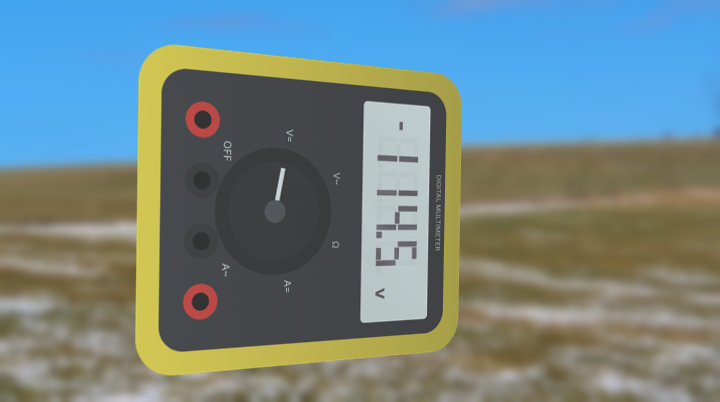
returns -114.5 (V)
